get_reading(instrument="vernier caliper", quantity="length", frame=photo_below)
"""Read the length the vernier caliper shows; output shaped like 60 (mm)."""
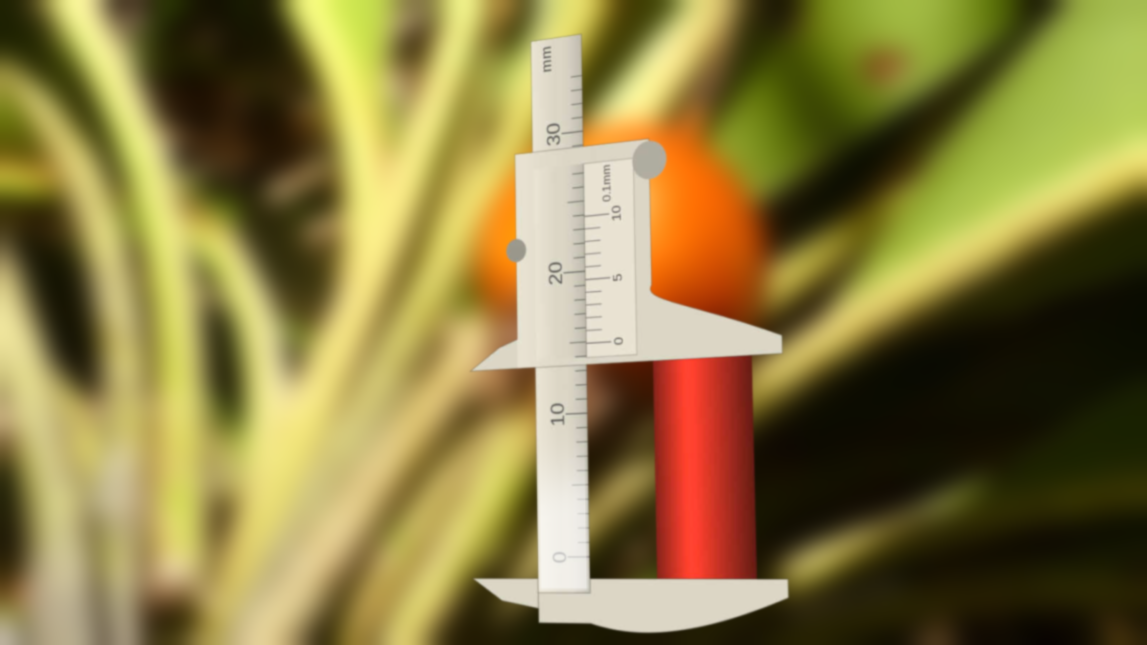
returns 14.9 (mm)
